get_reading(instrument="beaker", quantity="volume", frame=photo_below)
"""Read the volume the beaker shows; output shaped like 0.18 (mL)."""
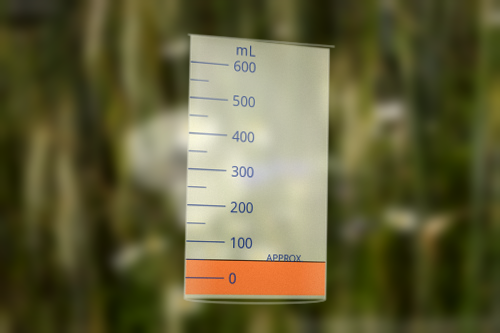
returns 50 (mL)
